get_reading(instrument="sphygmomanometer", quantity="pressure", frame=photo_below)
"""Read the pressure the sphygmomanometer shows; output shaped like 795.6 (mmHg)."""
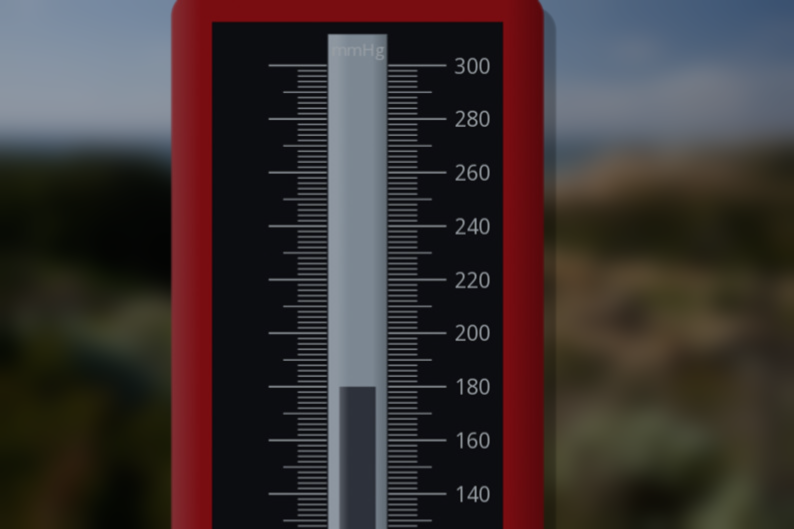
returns 180 (mmHg)
